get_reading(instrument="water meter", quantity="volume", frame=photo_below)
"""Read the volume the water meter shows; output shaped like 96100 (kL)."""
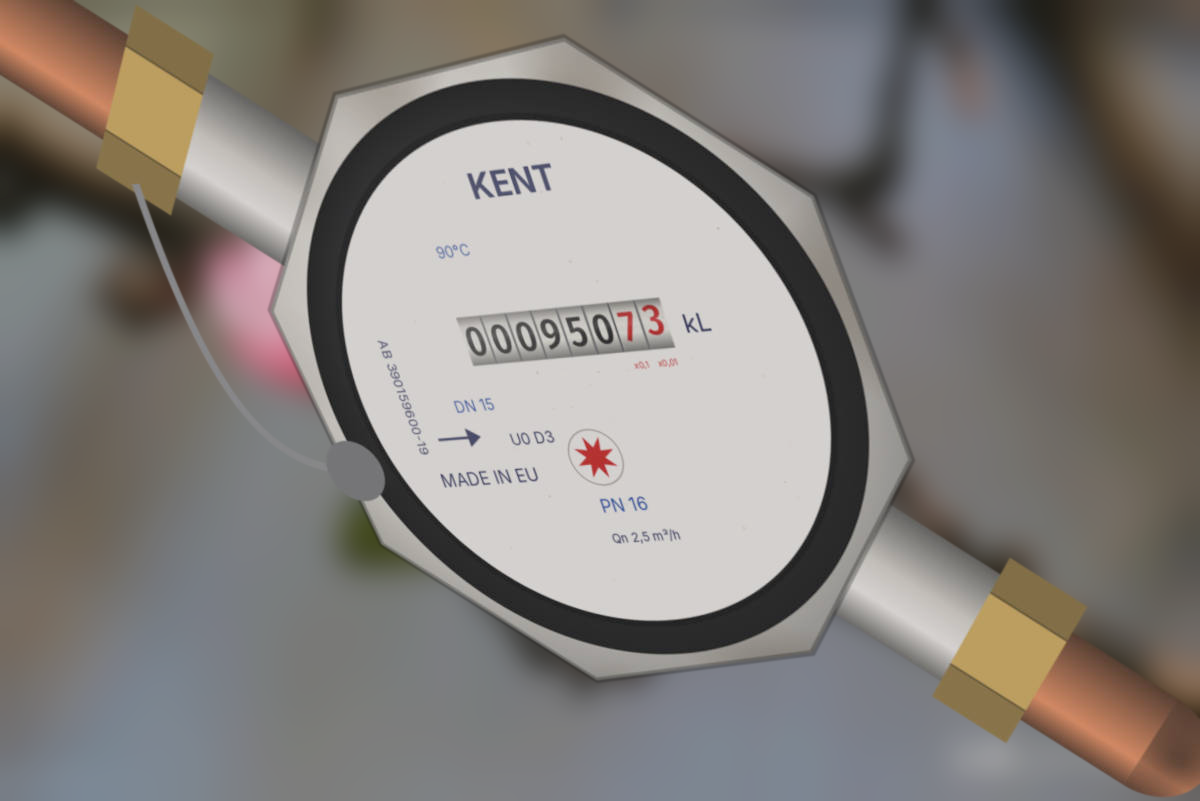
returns 950.73 (kL)
